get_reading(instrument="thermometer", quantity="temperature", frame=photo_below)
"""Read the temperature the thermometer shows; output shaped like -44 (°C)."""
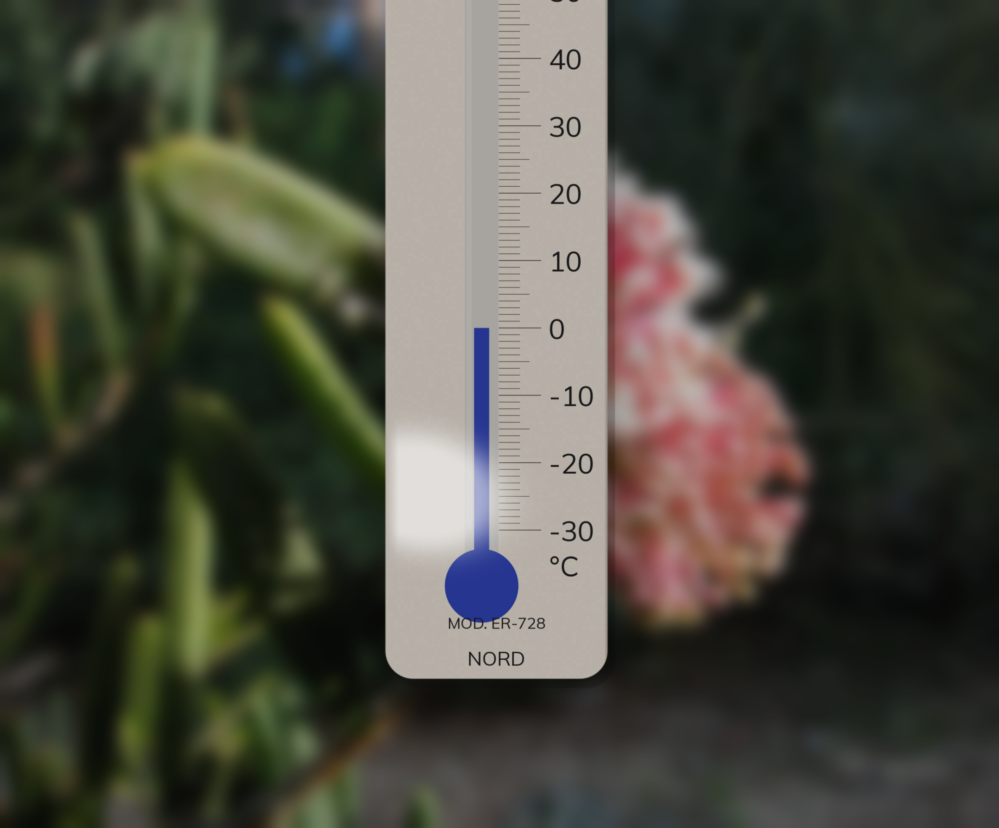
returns 0 (°C)
